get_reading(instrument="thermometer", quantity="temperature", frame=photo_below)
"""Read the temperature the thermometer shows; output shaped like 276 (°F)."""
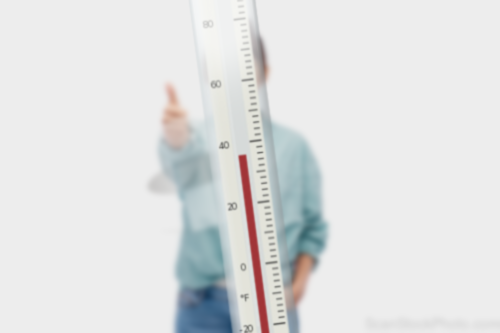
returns 36 (°F)
